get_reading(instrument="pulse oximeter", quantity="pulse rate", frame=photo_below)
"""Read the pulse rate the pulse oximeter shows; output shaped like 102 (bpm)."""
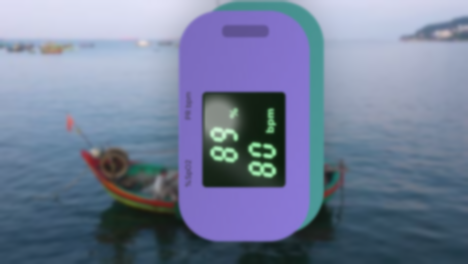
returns 80 (bpm)
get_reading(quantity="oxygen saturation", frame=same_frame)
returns 89 (%)
